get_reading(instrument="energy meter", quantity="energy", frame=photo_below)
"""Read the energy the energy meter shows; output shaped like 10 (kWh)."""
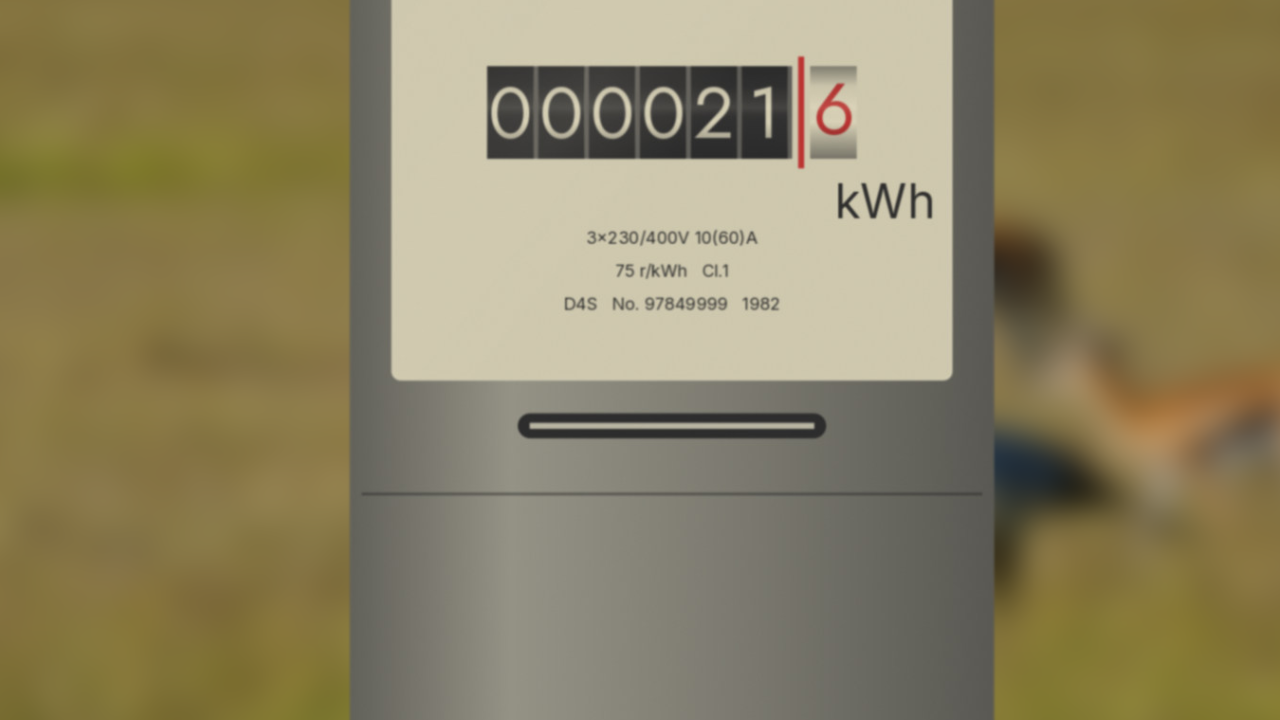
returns 21.6 (kWh)
